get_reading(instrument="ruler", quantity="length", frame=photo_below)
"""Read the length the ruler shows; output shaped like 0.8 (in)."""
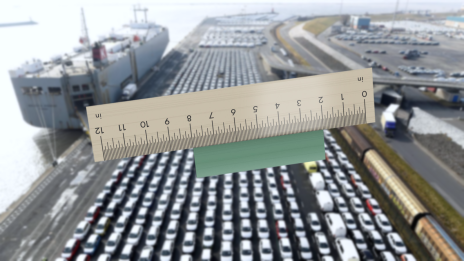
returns 6 (in)
